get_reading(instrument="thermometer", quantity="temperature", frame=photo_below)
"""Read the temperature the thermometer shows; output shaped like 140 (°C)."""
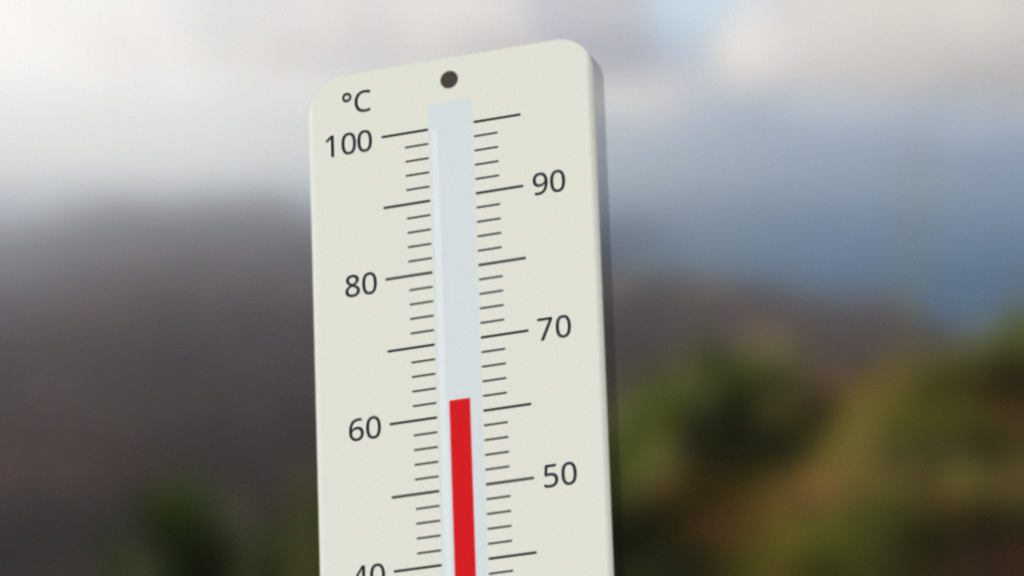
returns 62 (°C)
